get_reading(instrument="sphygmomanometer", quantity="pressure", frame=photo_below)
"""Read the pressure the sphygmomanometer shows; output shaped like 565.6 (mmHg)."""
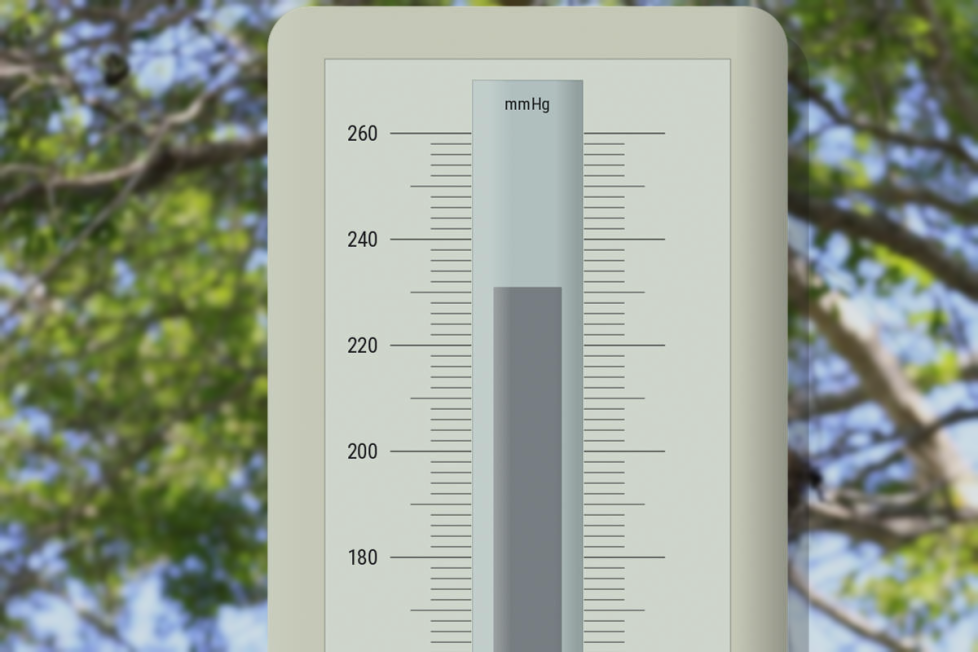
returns 231 (mmHg)
